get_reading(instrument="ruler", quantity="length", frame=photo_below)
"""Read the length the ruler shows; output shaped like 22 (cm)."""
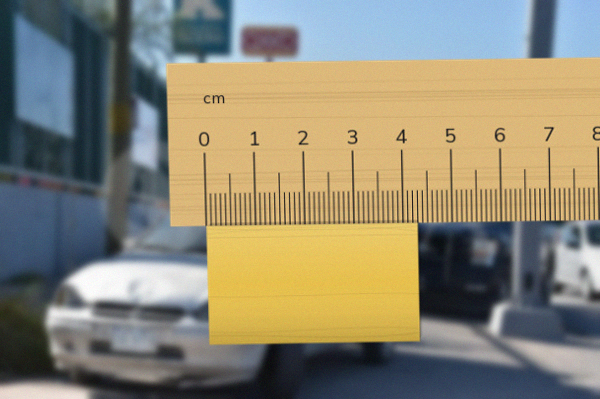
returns 4.3 (cm)
